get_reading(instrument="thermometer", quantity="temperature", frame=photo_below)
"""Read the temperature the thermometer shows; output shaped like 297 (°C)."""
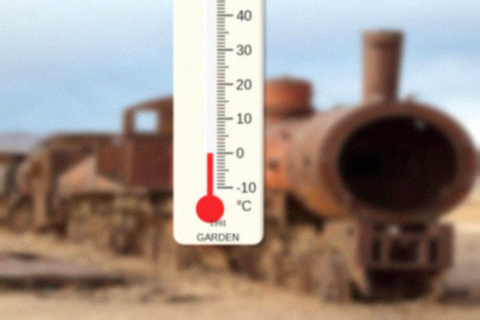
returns 0 (°C)
